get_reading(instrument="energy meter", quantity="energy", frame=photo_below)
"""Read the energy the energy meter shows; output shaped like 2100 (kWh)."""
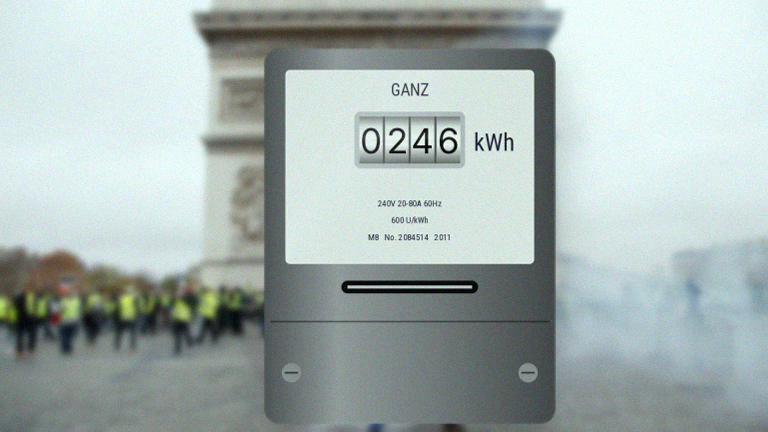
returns 246 (kWh)
